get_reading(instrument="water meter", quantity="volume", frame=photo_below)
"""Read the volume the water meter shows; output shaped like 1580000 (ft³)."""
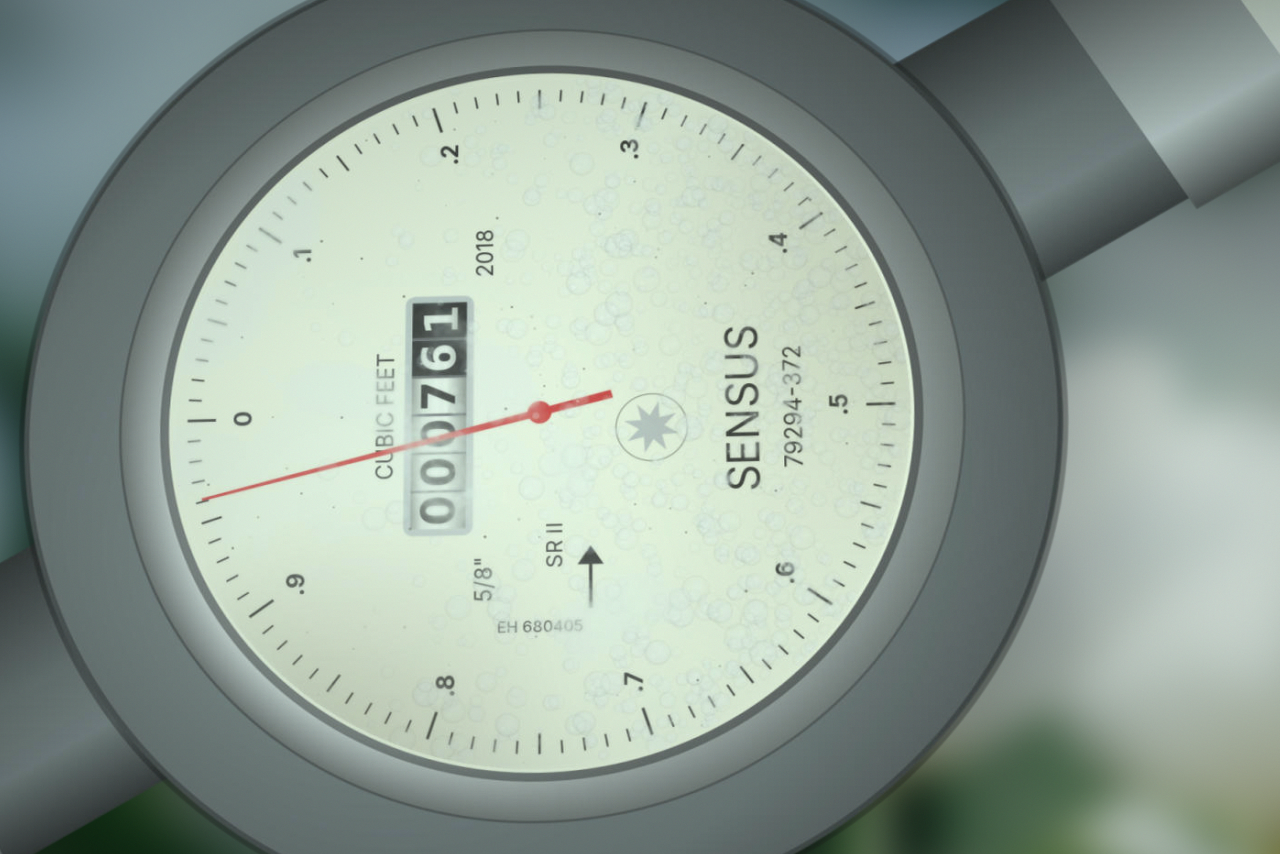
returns 760.96 (ft³)
